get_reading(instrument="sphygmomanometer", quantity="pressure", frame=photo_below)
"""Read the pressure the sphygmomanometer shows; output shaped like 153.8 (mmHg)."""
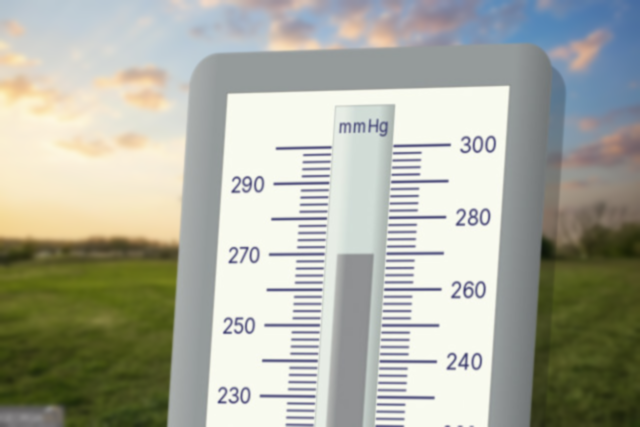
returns 270 (mmHg)
